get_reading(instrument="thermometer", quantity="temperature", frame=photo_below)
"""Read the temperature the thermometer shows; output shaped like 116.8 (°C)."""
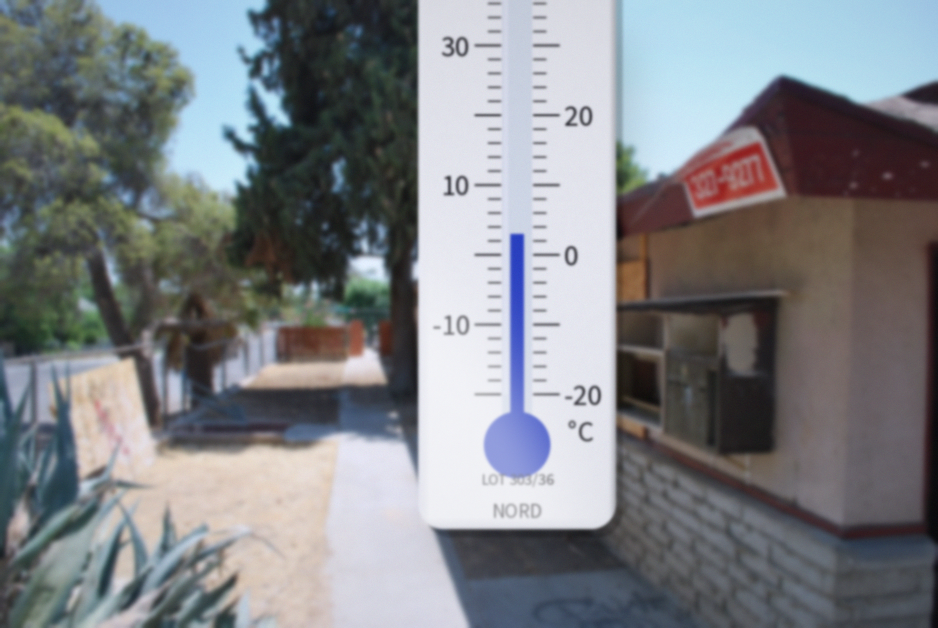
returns 3 (°C)
